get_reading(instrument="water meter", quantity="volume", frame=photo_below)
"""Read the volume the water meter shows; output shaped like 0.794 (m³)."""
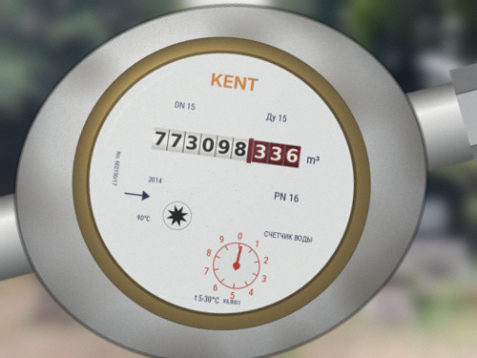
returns 773098.3360 (m³)
